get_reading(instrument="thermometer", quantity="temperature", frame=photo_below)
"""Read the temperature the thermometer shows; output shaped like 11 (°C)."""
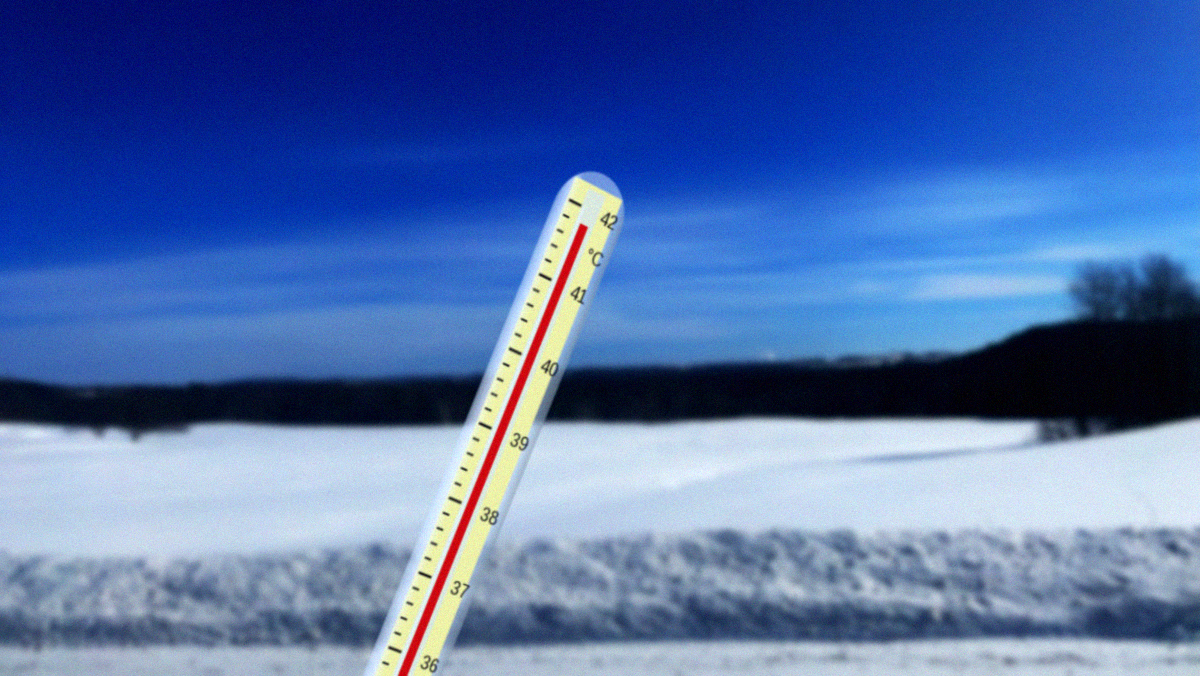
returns 41.8 (°C)
